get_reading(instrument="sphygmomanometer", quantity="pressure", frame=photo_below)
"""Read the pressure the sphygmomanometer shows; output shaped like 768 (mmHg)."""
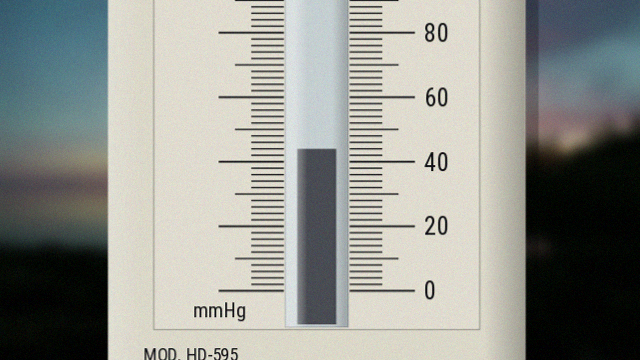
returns 44 (mmHg)
